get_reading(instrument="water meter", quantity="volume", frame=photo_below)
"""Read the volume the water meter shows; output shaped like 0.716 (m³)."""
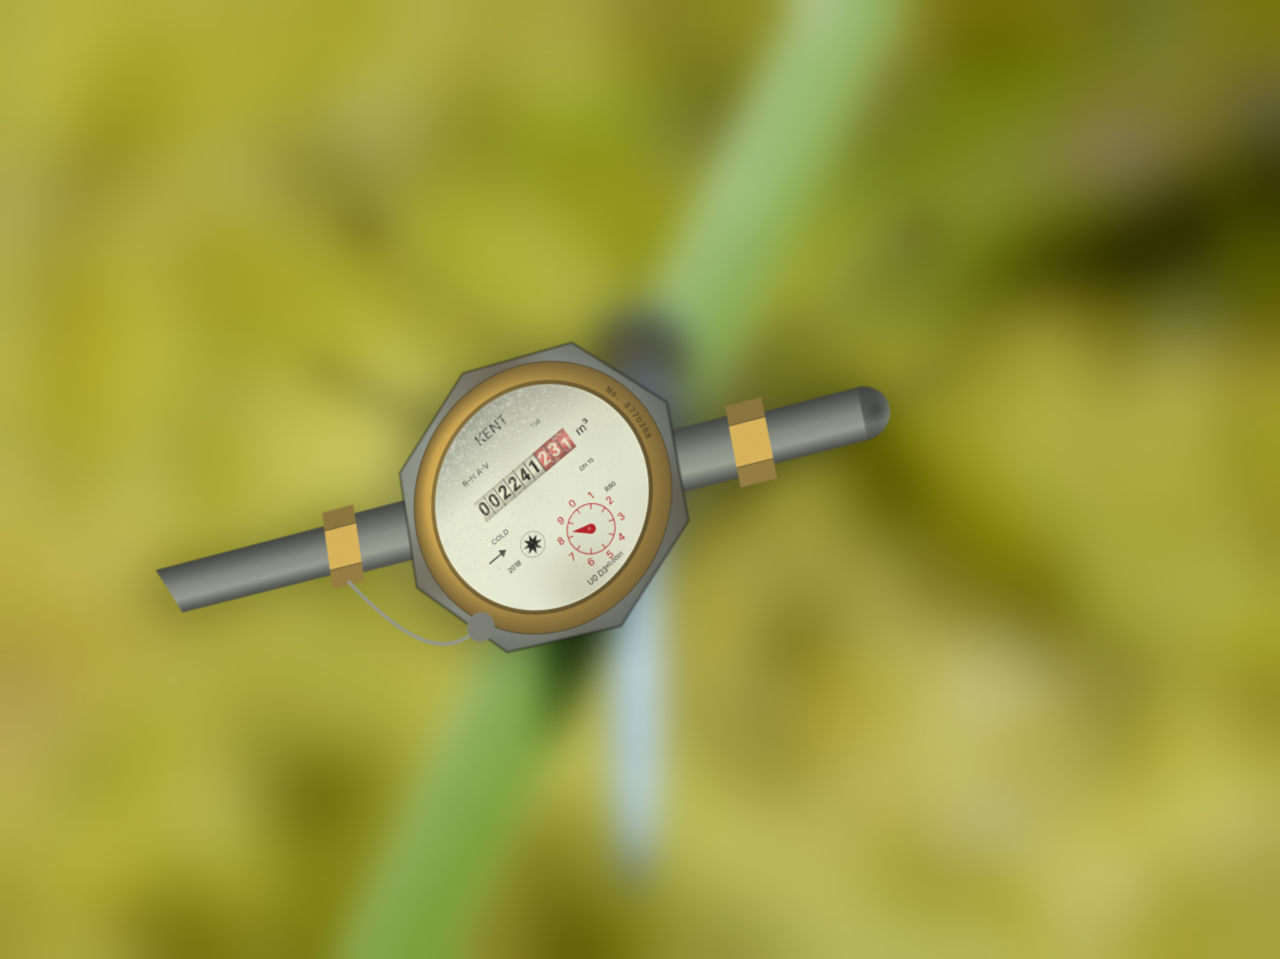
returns 2241.2308 (m³)
